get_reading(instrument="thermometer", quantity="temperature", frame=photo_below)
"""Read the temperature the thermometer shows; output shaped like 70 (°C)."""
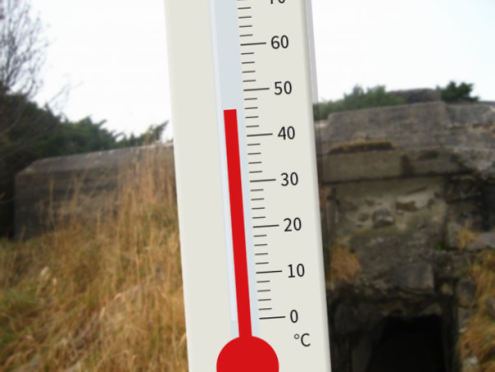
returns 46 (°C)
